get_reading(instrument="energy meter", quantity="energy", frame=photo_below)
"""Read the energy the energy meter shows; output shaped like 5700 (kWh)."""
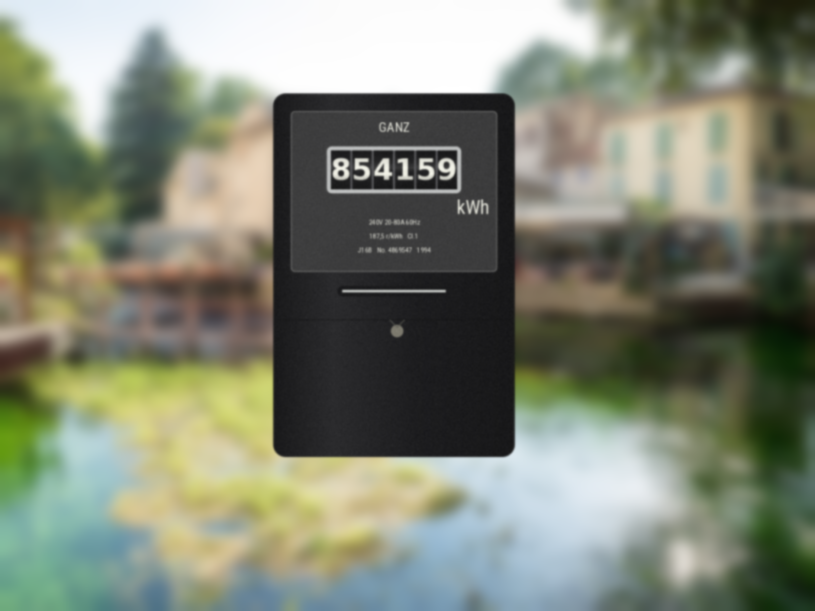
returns 854159 (kWh)
